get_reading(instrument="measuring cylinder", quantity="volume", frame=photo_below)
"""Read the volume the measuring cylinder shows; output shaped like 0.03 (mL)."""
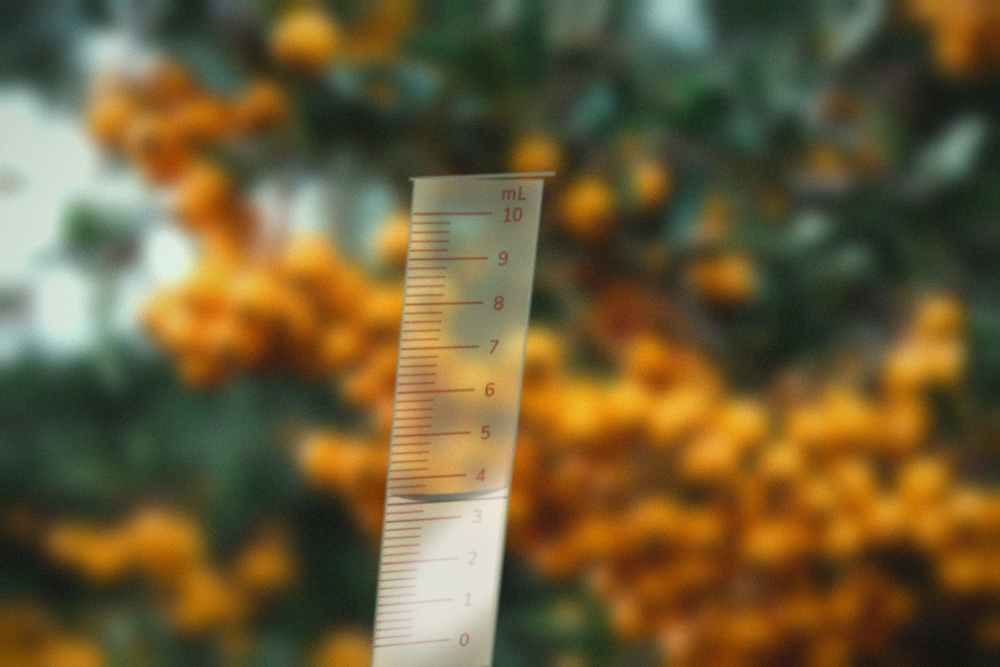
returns 3.4 (mL)
